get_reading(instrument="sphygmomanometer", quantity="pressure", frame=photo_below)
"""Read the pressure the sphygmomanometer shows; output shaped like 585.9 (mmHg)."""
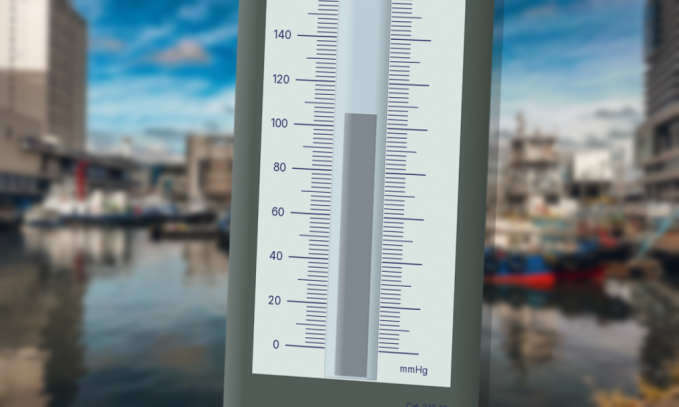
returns 106 (mmHg)
